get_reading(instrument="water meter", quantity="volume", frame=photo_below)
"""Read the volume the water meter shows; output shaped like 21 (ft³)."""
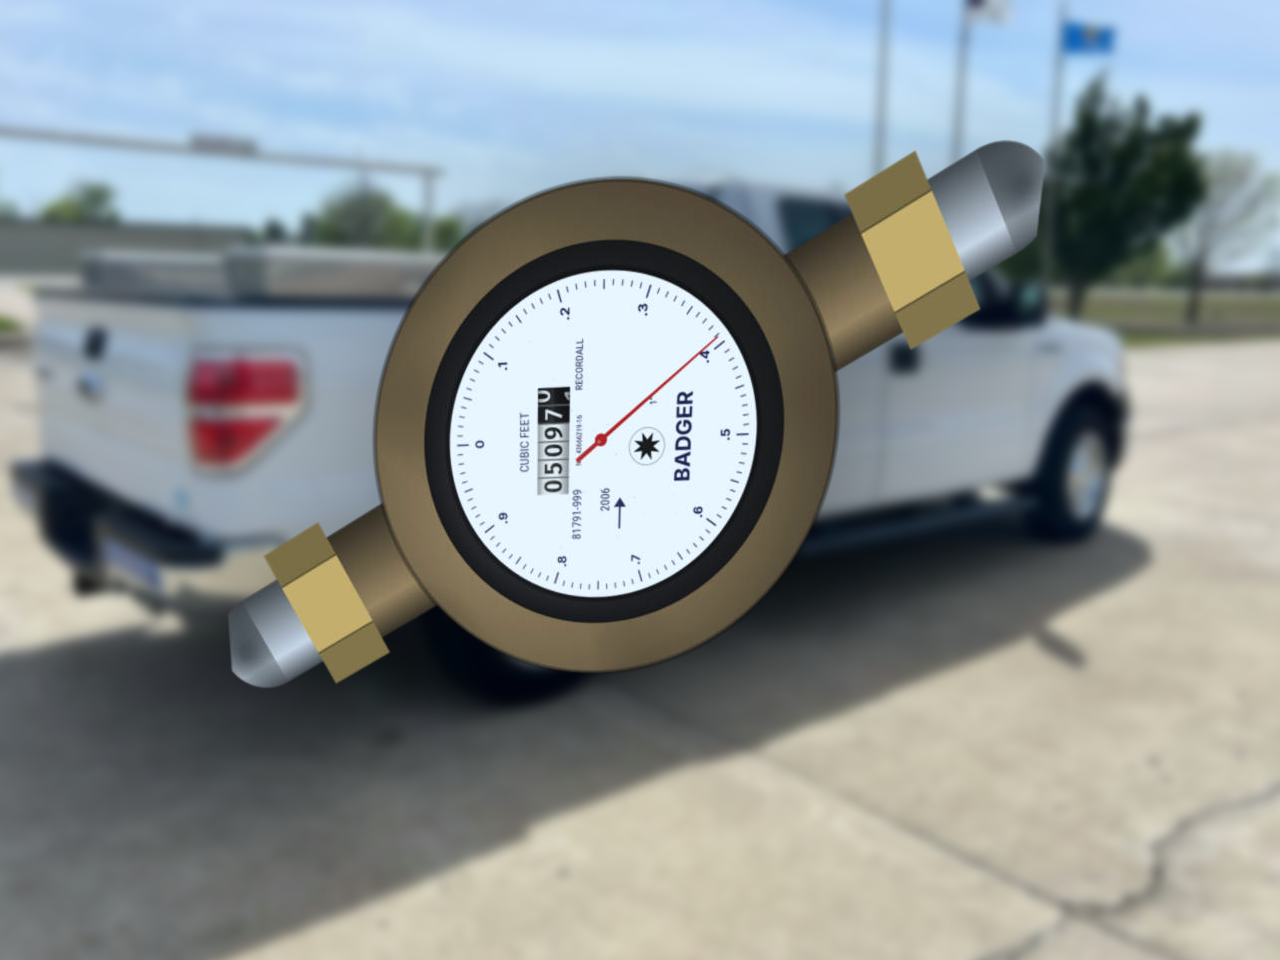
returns 50970.39 (ft³)
